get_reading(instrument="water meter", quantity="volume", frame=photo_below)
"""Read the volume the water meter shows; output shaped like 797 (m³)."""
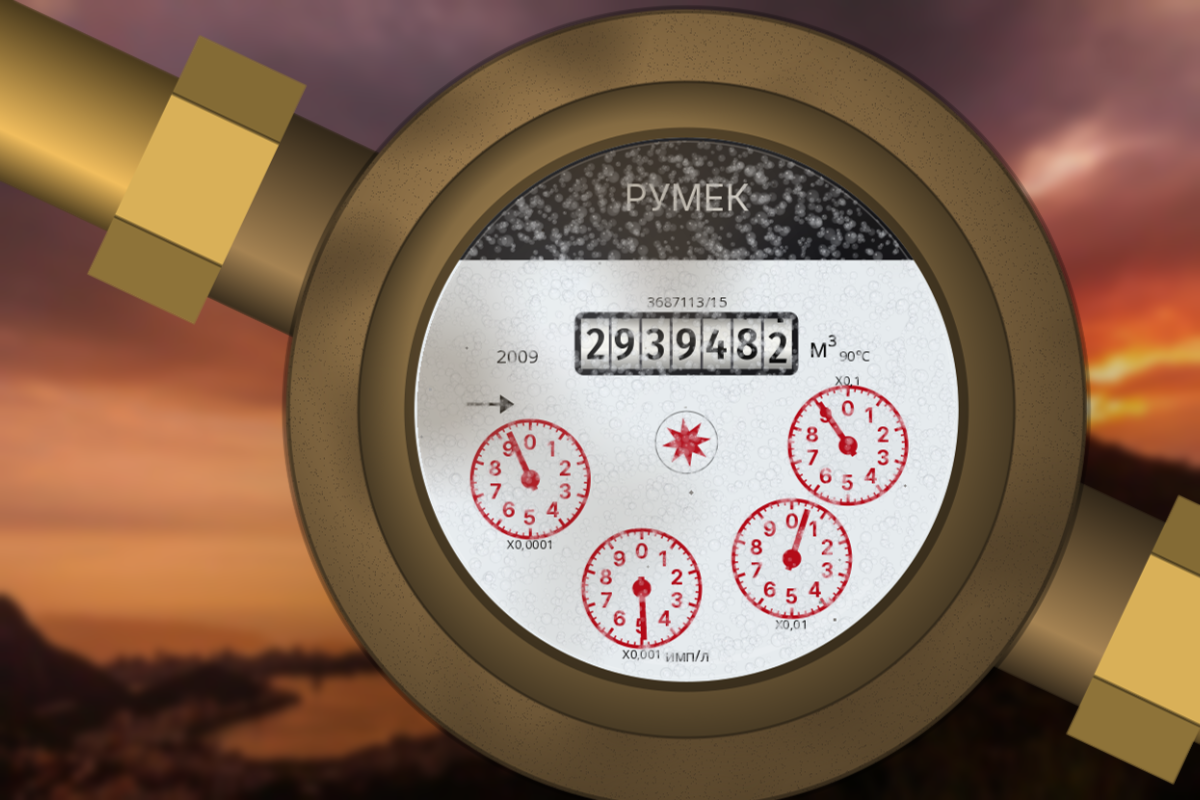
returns 2939481.9049 (m³)
